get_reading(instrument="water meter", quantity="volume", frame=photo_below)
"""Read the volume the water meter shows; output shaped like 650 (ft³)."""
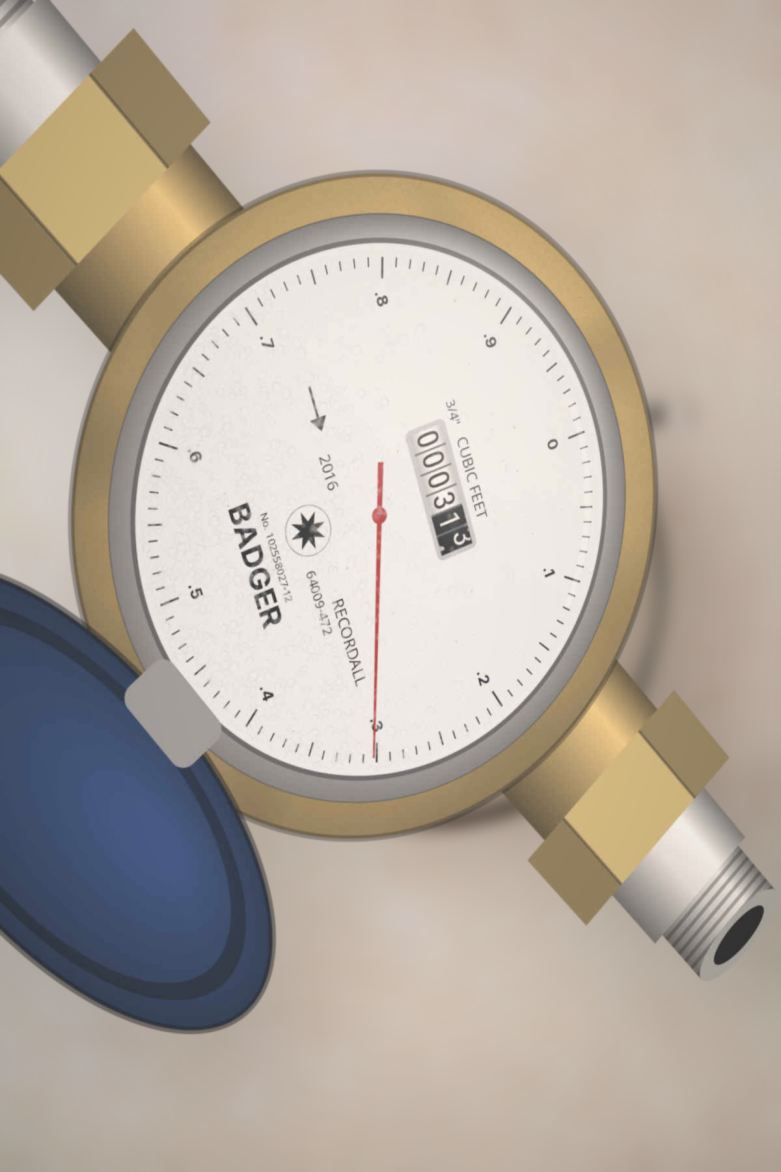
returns 313.30 (ft³)
